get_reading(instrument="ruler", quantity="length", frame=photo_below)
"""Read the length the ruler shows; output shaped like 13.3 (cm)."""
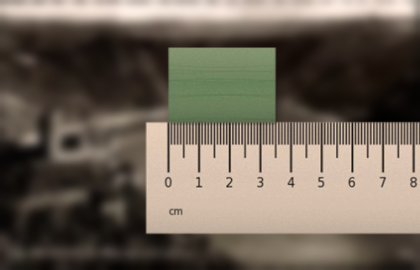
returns 3.5 (cm)
